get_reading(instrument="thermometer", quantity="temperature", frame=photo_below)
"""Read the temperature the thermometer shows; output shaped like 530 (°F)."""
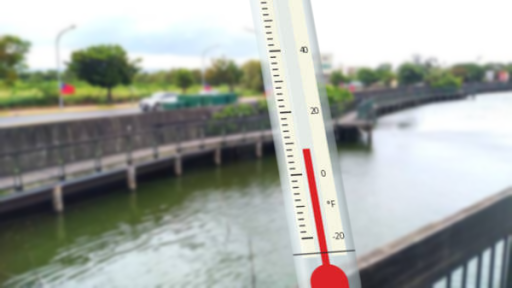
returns 8 (°F)
